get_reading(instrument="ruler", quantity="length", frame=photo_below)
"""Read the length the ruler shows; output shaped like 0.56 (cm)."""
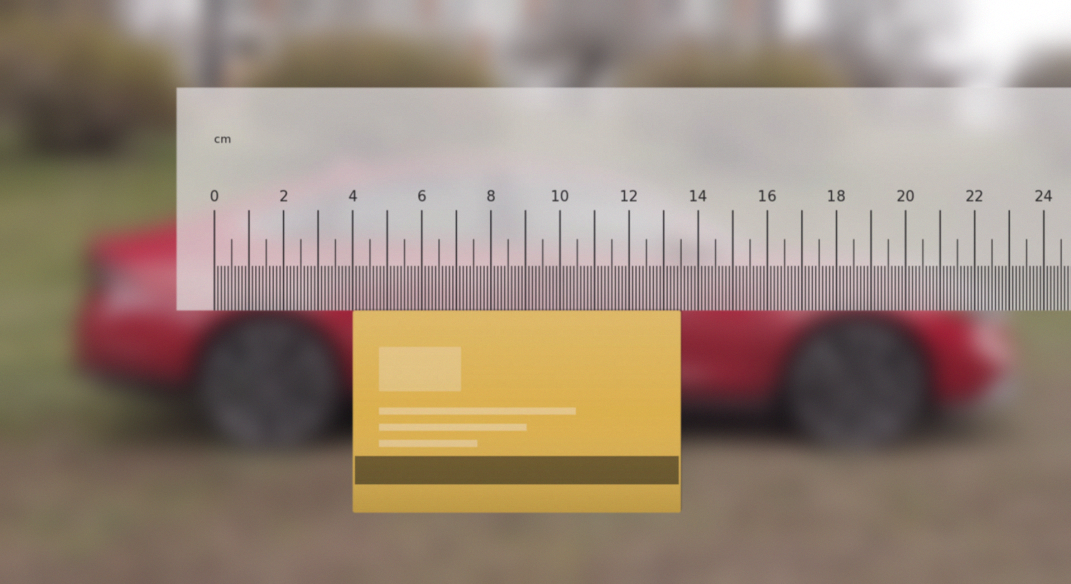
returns 9.5 (cm)
